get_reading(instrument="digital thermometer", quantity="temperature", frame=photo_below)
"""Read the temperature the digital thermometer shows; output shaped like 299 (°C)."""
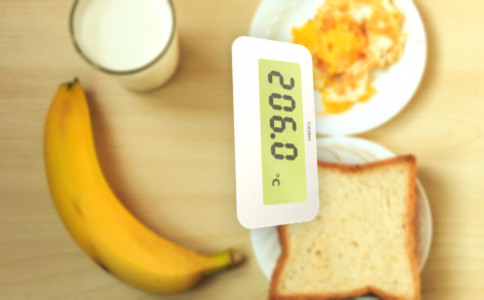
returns 206.0 (°C)
